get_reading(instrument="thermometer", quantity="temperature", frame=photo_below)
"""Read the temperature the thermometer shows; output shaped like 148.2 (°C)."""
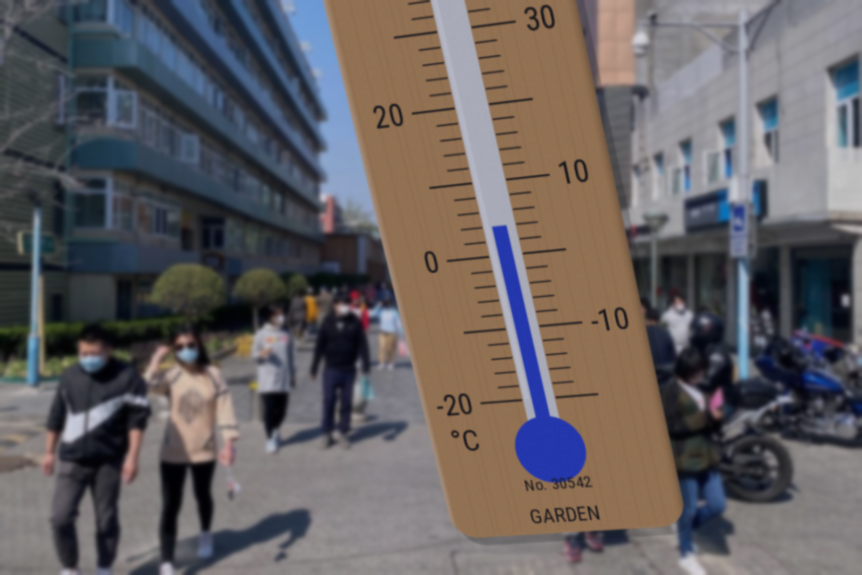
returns 4 (°C)
